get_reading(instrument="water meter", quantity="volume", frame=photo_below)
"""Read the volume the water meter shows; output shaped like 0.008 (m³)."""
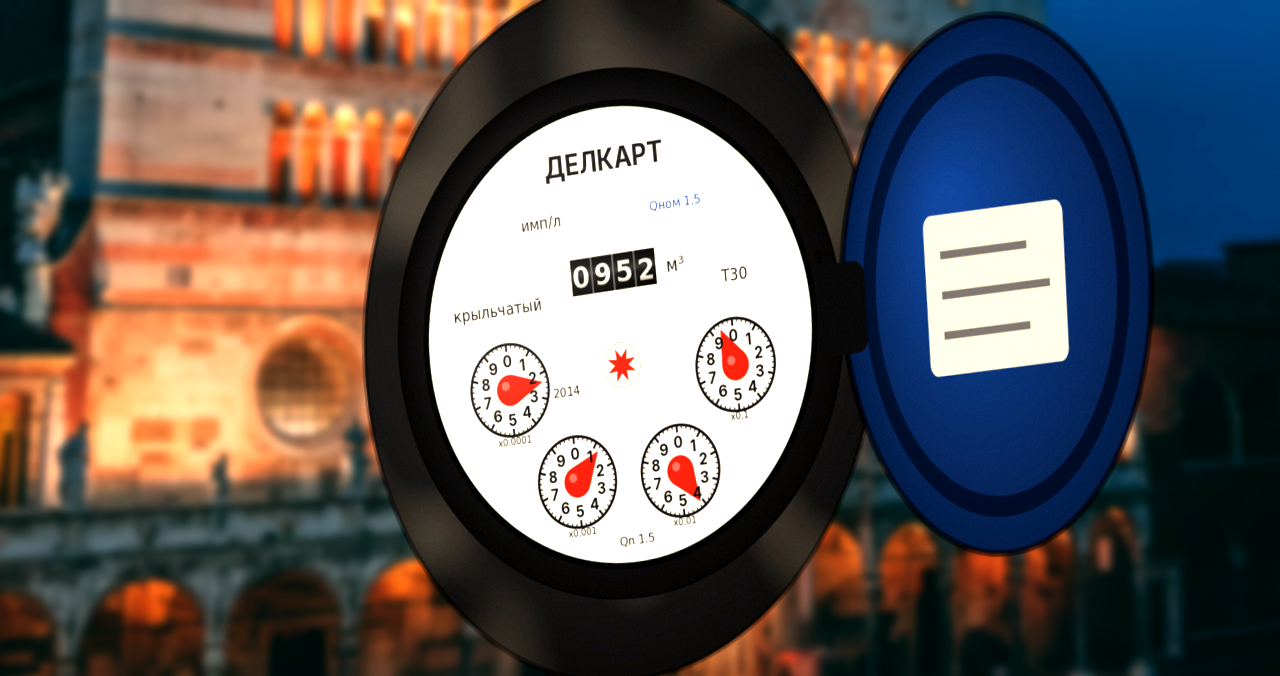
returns 951.9412 (m³)
